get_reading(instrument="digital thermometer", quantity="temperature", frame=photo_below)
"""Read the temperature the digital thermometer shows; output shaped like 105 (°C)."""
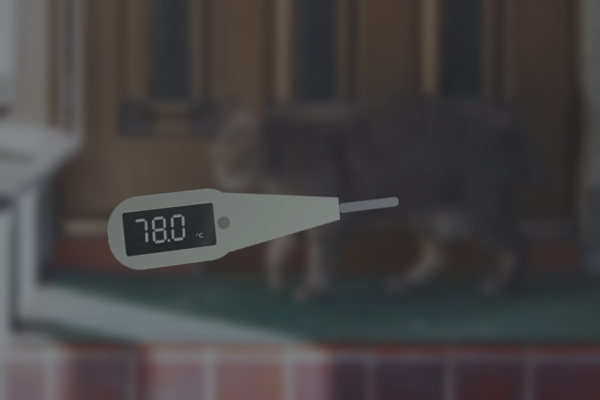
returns 78.0 (°C)
